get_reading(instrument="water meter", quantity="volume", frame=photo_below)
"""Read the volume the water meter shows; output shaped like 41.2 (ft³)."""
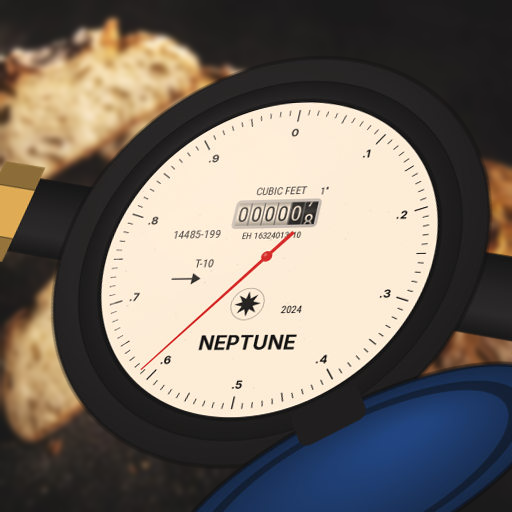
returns 7.61 (ft³)
